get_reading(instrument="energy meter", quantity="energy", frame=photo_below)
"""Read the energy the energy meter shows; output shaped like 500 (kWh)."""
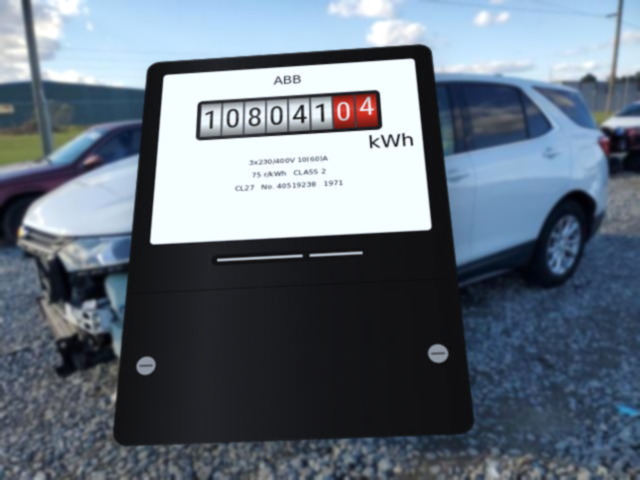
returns 108041.04 (kWh)
